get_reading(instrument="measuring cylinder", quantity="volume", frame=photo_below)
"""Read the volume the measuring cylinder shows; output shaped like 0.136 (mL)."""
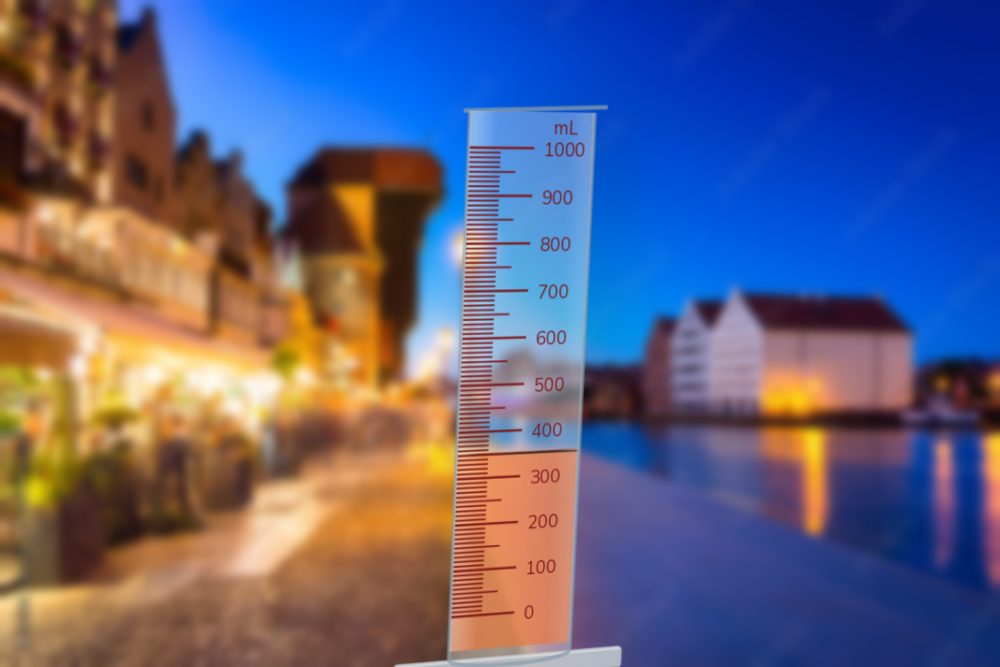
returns 350 (mL)
